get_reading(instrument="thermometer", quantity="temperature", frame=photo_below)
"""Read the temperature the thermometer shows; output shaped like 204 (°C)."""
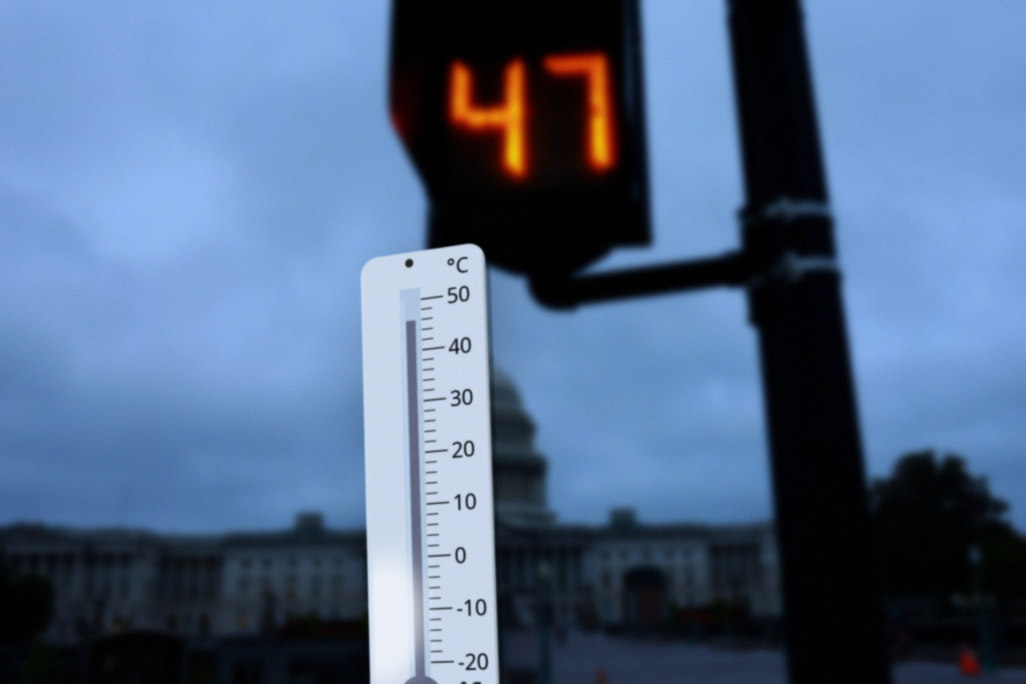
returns 46 (°C)
